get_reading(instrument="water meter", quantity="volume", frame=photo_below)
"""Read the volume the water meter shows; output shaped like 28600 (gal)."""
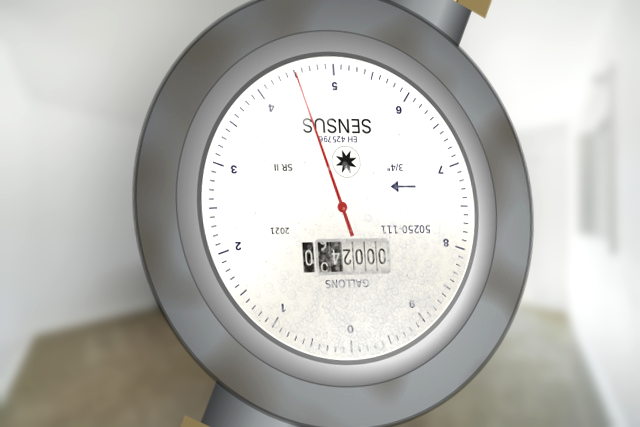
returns 2454.5 (gal)
